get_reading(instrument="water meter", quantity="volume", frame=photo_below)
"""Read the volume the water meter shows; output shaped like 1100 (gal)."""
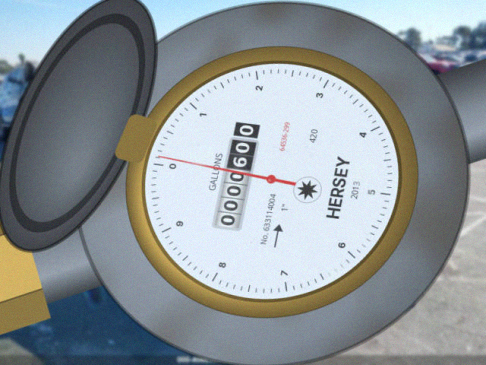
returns 600.1 (gal)
